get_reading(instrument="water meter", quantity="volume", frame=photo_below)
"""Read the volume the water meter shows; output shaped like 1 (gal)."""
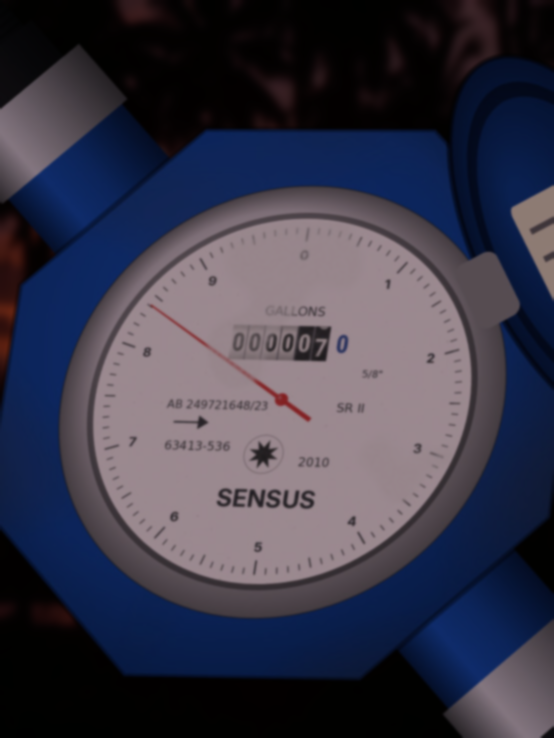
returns 68.4 (gal)
